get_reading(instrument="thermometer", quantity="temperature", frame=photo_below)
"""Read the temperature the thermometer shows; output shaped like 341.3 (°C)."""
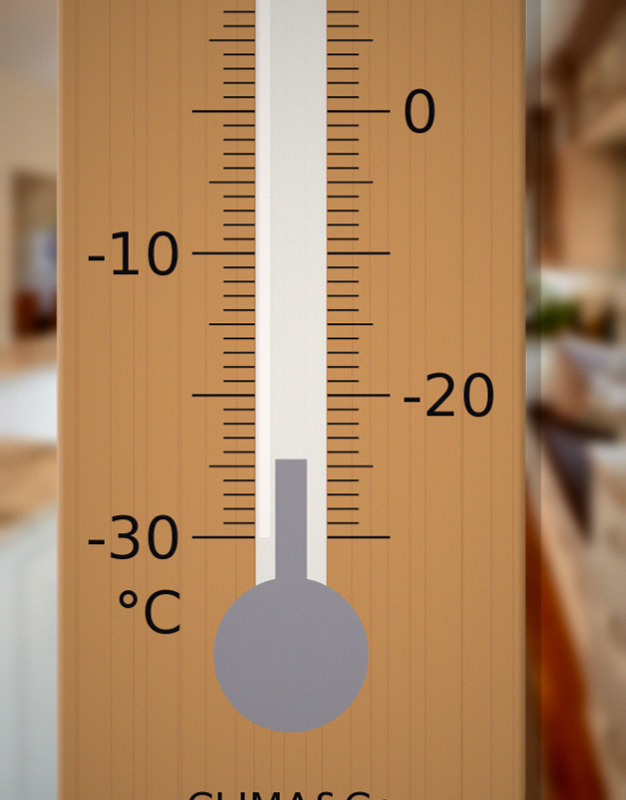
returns -24.5 (°C)
